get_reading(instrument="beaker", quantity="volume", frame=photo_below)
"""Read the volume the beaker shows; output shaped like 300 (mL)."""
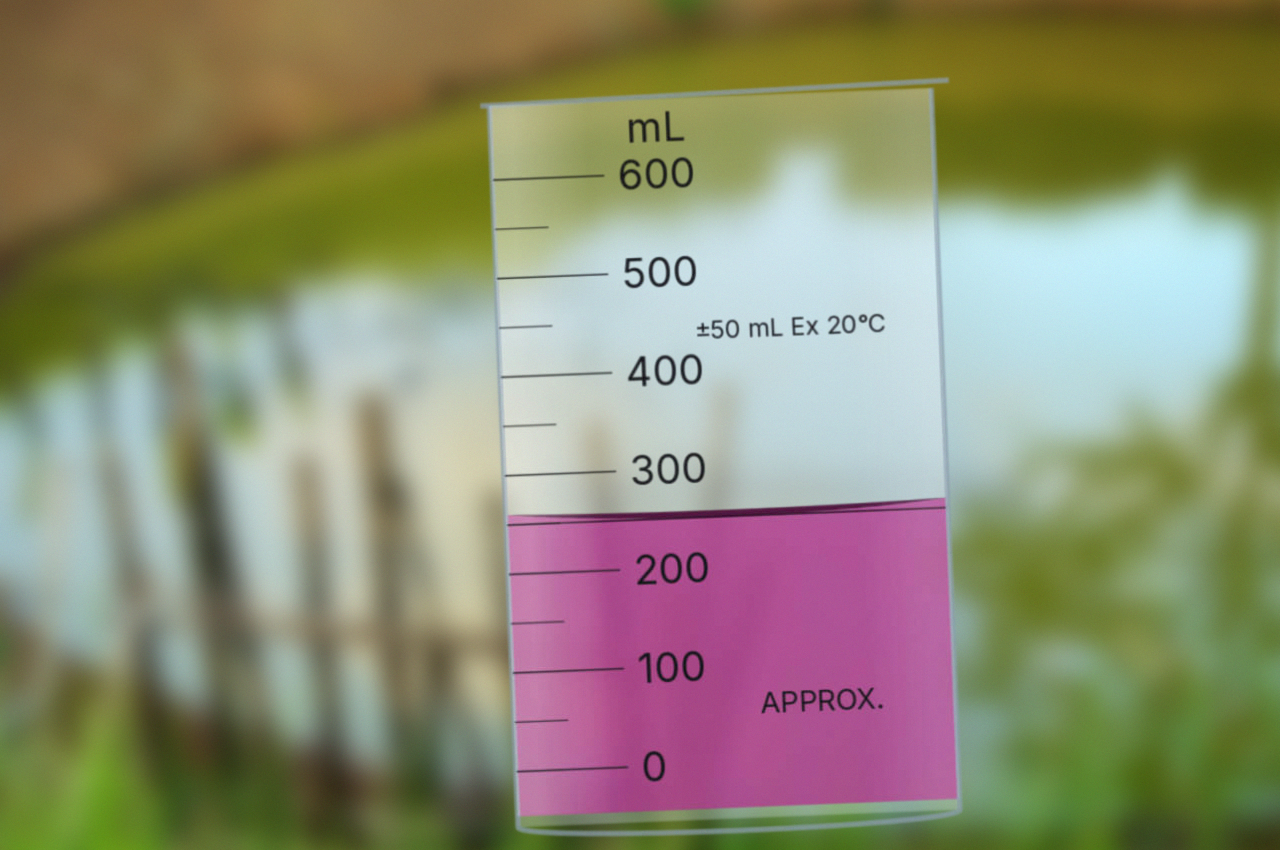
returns 250 (mL)
